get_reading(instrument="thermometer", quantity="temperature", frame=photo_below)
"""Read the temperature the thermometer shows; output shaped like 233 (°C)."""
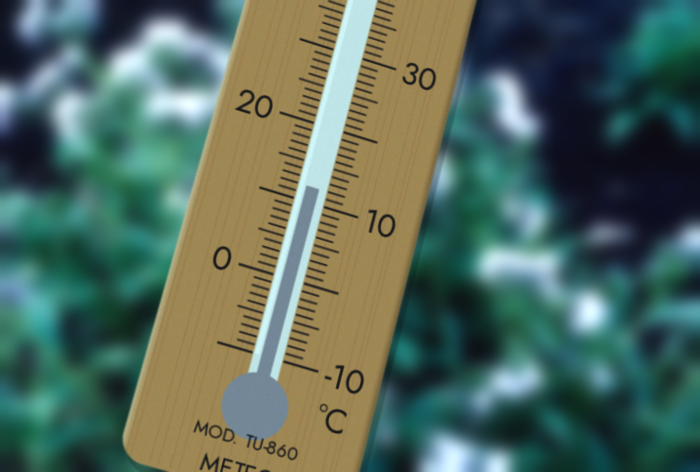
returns 12 (°C)
